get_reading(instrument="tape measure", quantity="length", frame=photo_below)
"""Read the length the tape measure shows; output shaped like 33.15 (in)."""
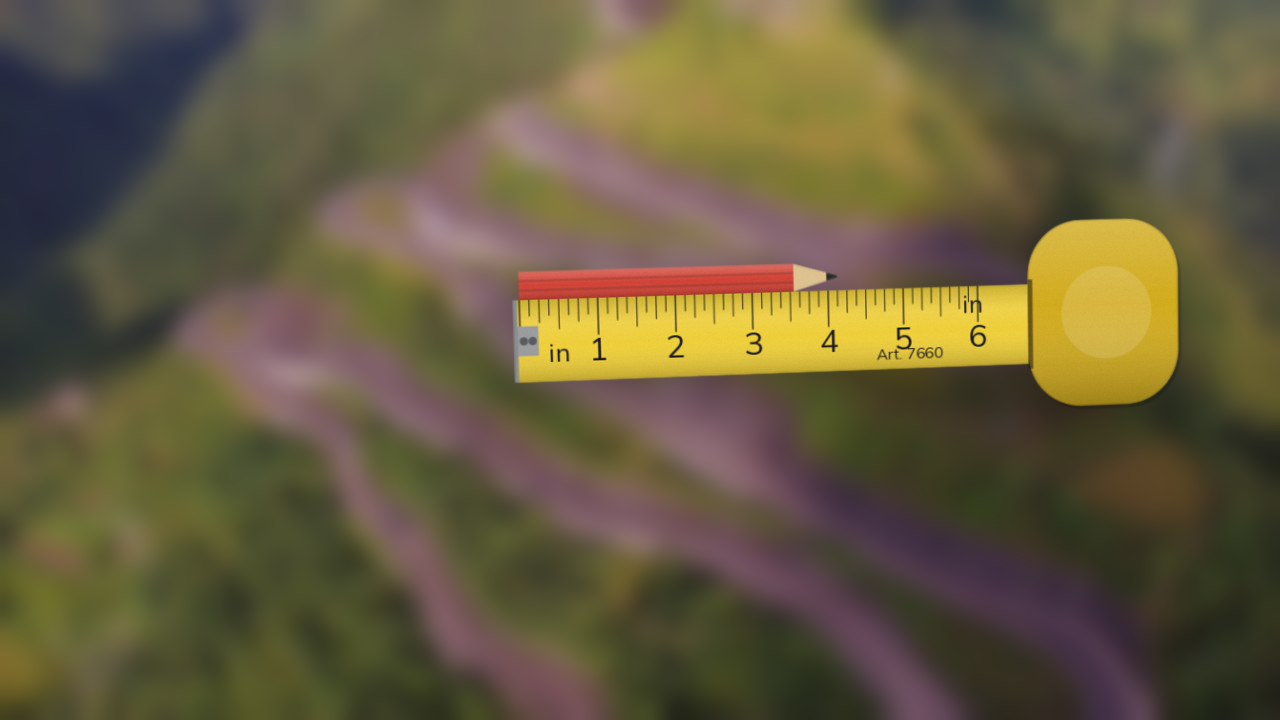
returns 4.125 (in)
